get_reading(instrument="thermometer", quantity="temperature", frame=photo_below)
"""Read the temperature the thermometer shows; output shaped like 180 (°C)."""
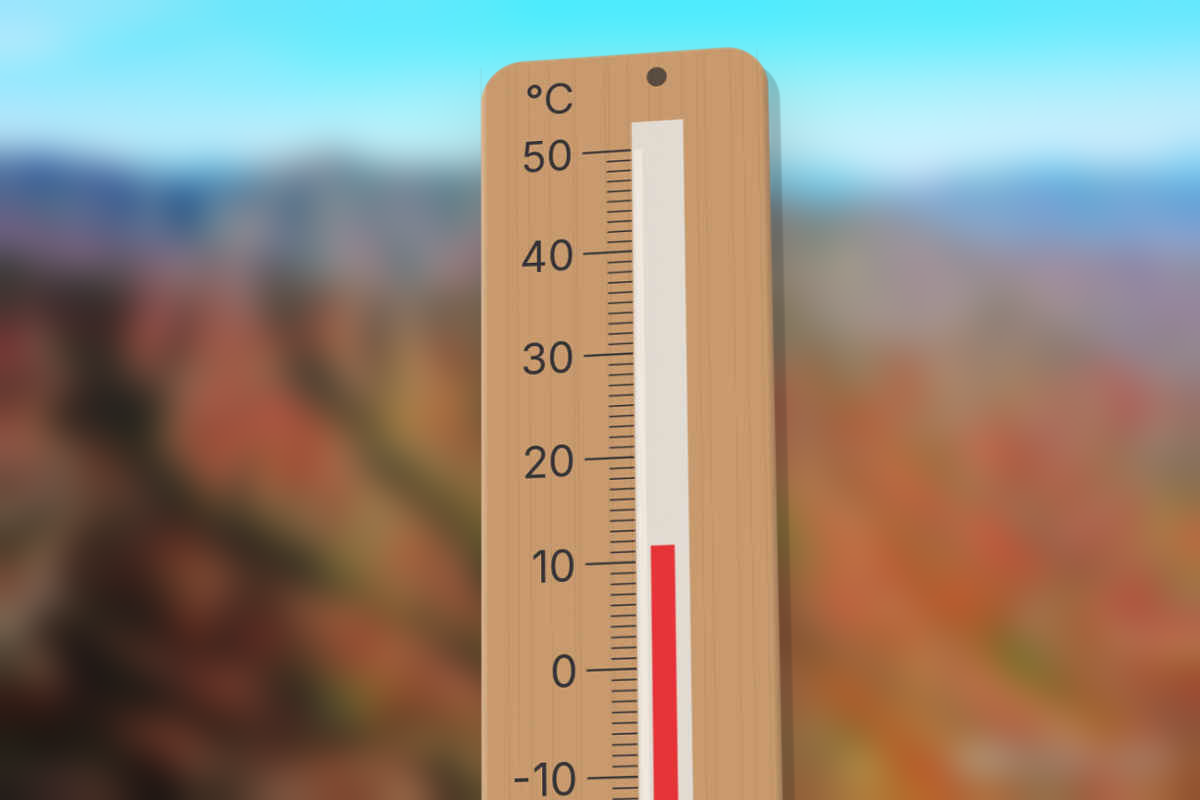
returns 11.5 (°C)
